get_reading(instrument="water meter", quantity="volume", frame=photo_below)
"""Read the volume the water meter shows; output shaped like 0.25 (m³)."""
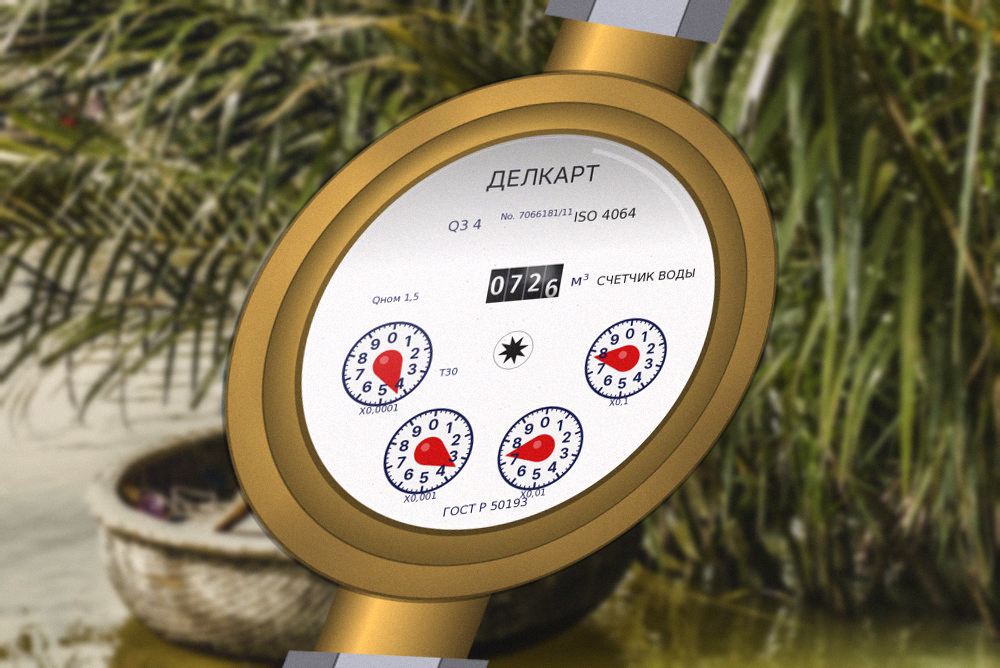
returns 725.7734 (m³)
